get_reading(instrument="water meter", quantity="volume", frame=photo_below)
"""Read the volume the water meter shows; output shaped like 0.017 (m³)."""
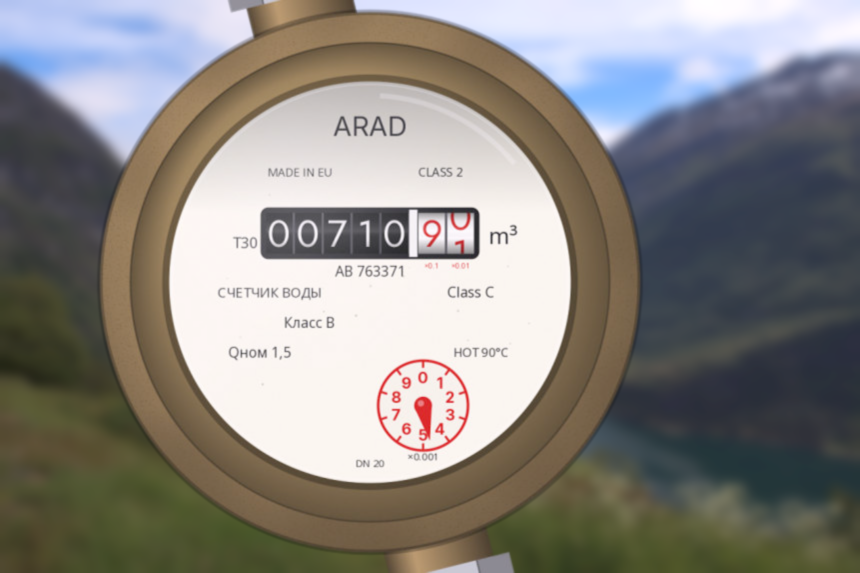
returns 710.904 (m³)
